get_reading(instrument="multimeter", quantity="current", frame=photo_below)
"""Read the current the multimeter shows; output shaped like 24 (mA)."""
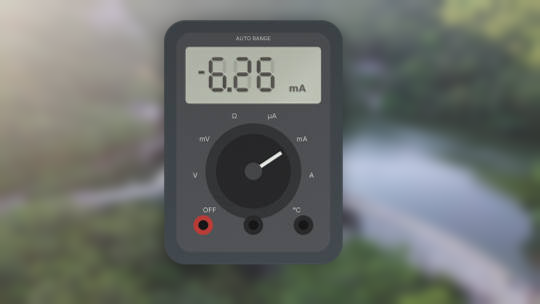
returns -6.26 (mA)
